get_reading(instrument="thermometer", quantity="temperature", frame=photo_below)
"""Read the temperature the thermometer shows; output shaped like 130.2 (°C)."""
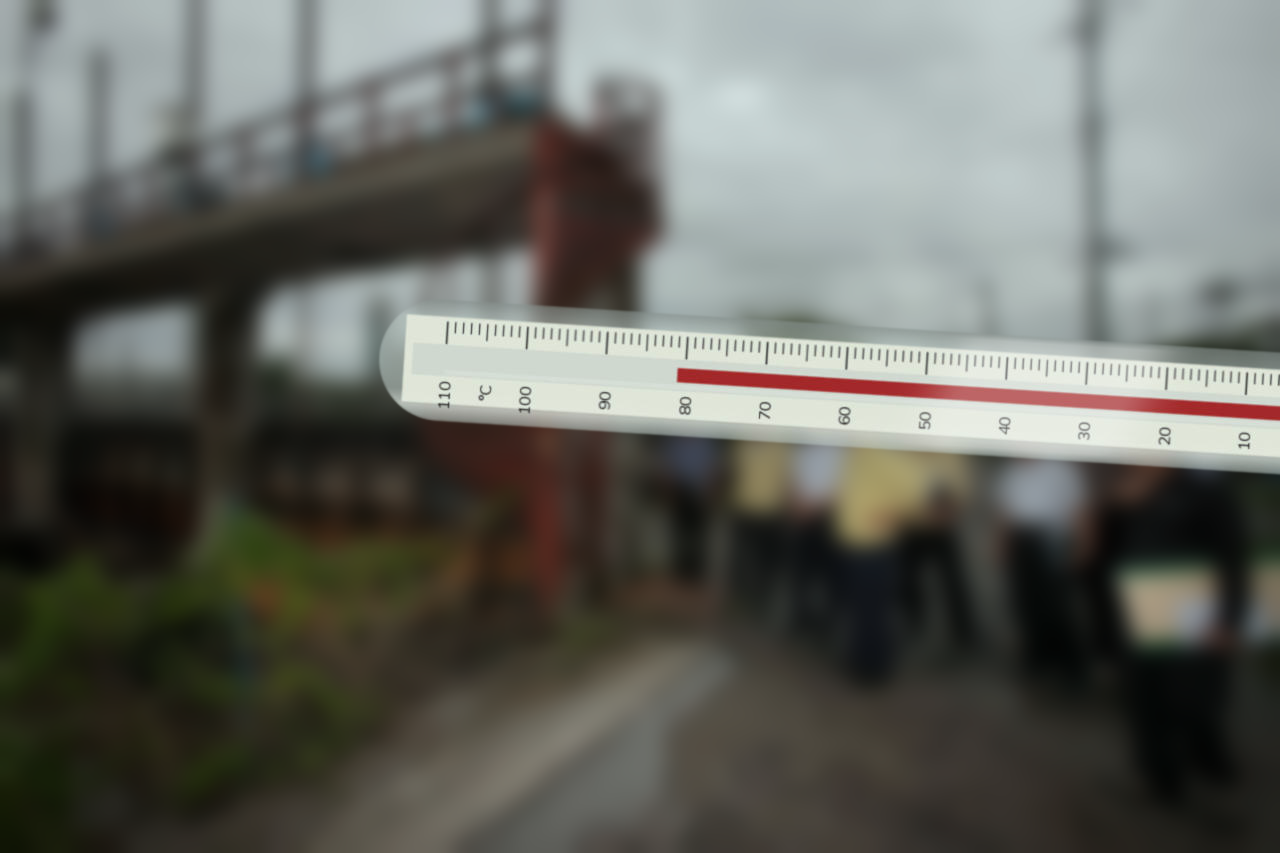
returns 81 (°C)
